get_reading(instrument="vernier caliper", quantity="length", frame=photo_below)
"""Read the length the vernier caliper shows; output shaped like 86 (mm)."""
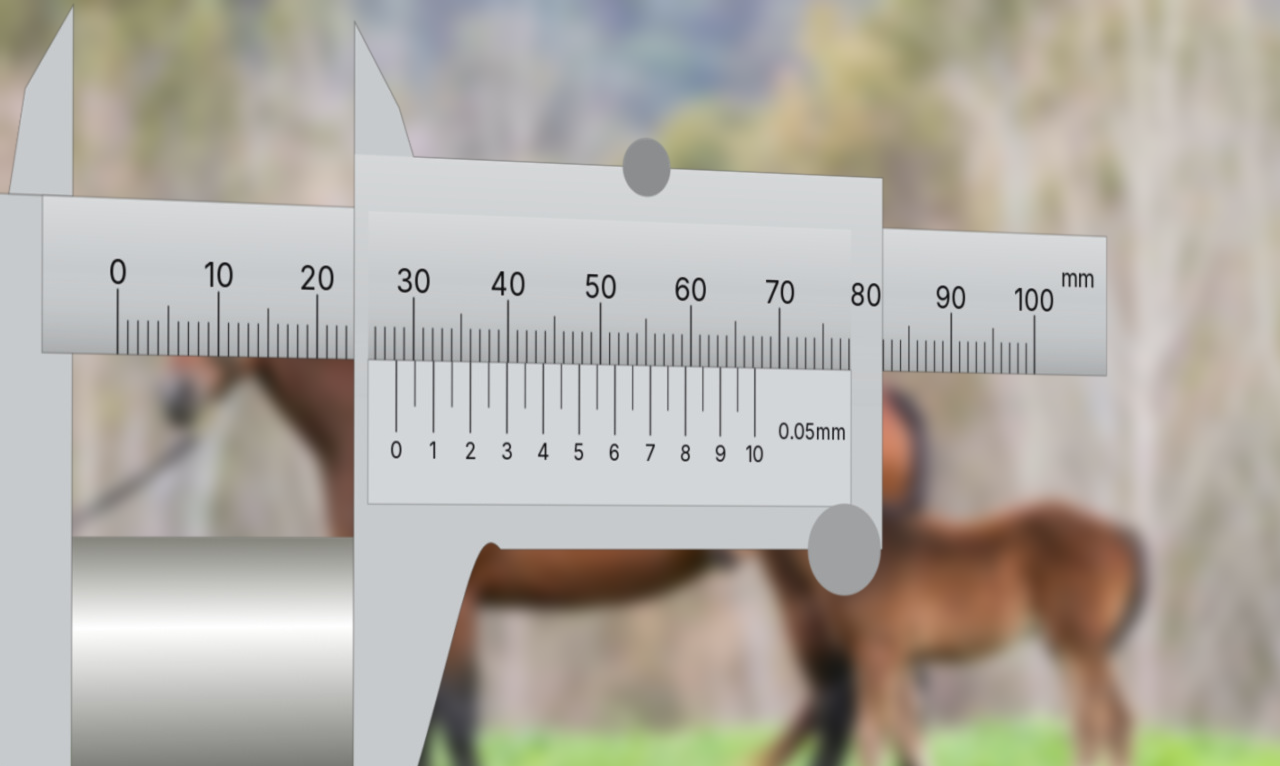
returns 28.2 (mm)
